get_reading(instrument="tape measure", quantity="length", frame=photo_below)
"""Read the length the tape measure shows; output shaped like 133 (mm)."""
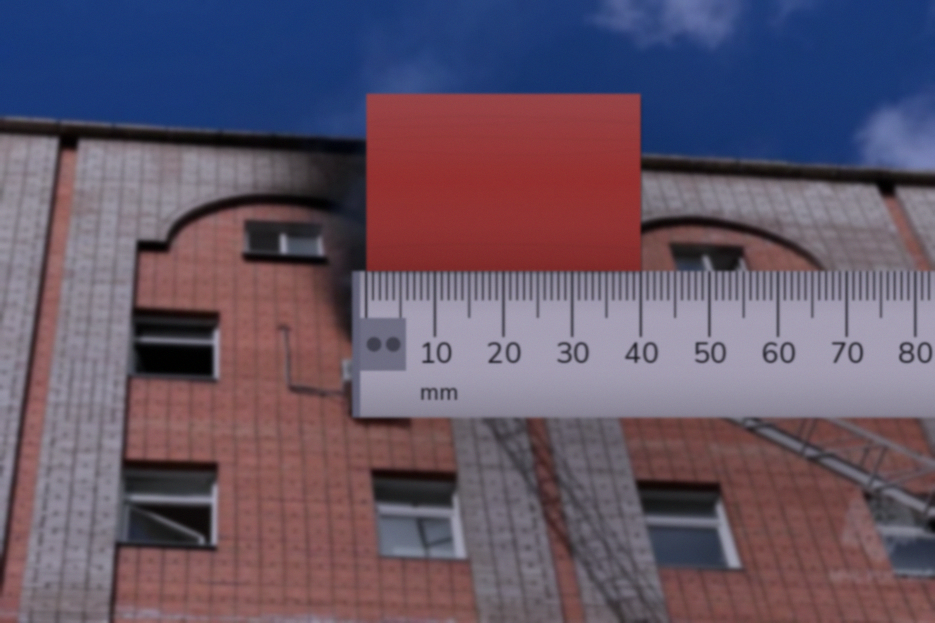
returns 40 (mm)
